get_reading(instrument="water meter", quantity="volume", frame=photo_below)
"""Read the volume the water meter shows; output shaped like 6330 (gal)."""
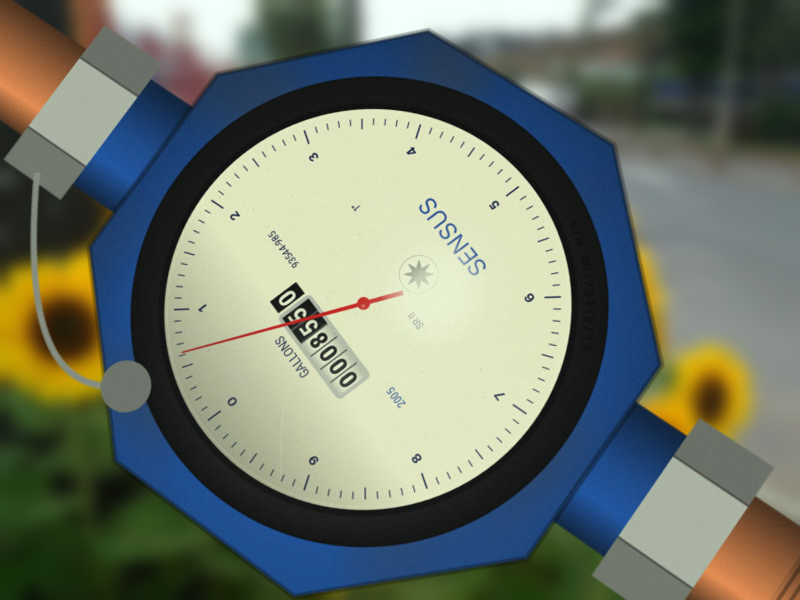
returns 8550.6 (gal)
